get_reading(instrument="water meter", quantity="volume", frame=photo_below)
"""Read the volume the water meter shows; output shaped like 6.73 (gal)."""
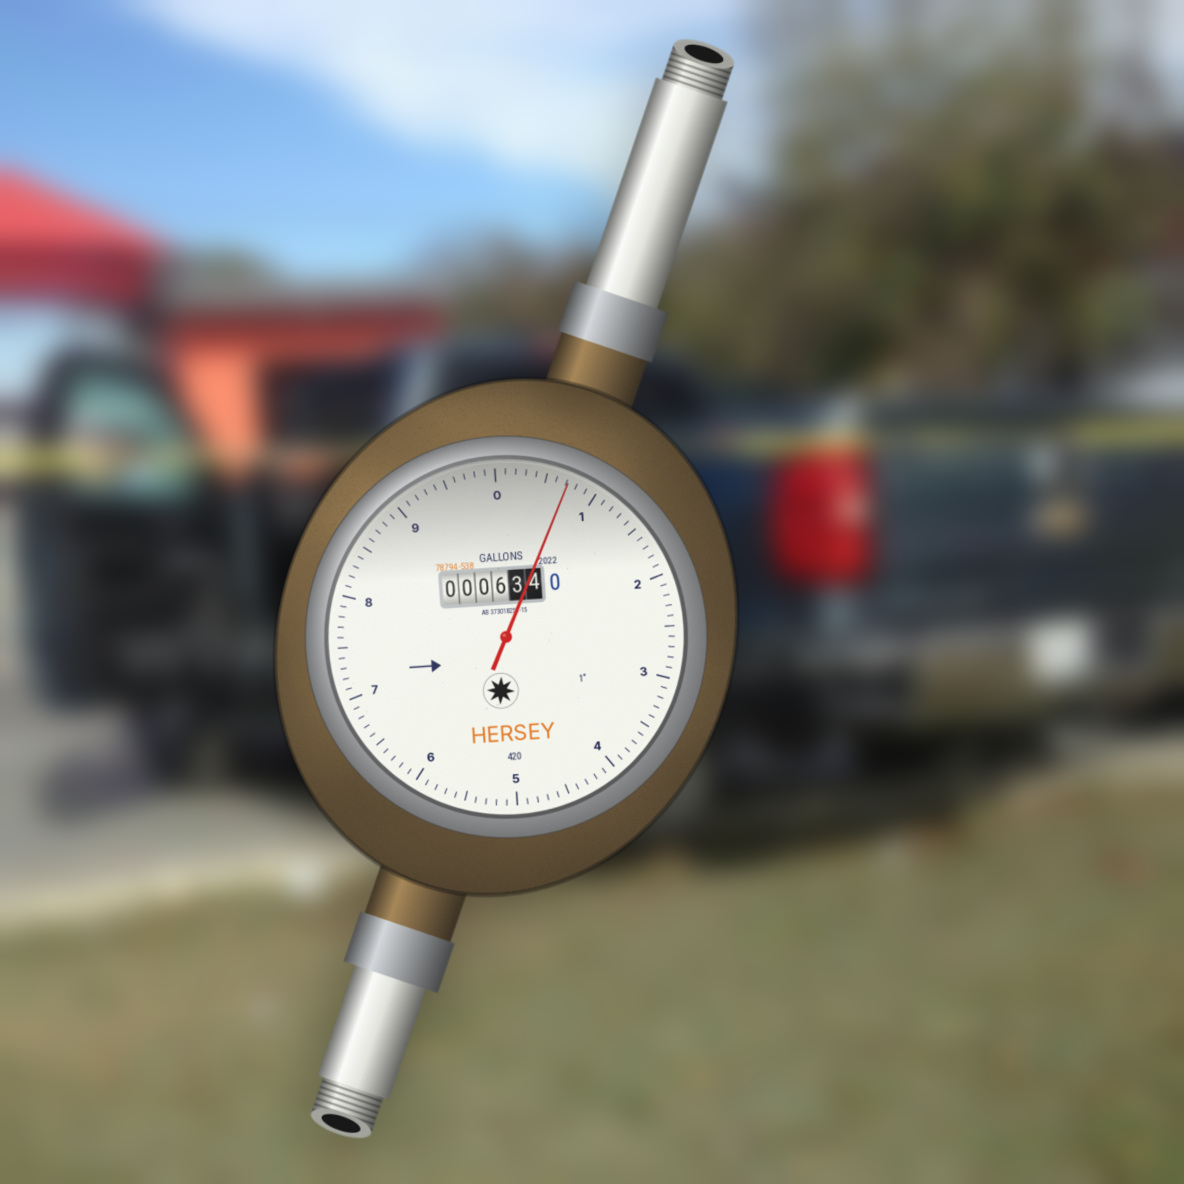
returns 6340.7 (gal)
